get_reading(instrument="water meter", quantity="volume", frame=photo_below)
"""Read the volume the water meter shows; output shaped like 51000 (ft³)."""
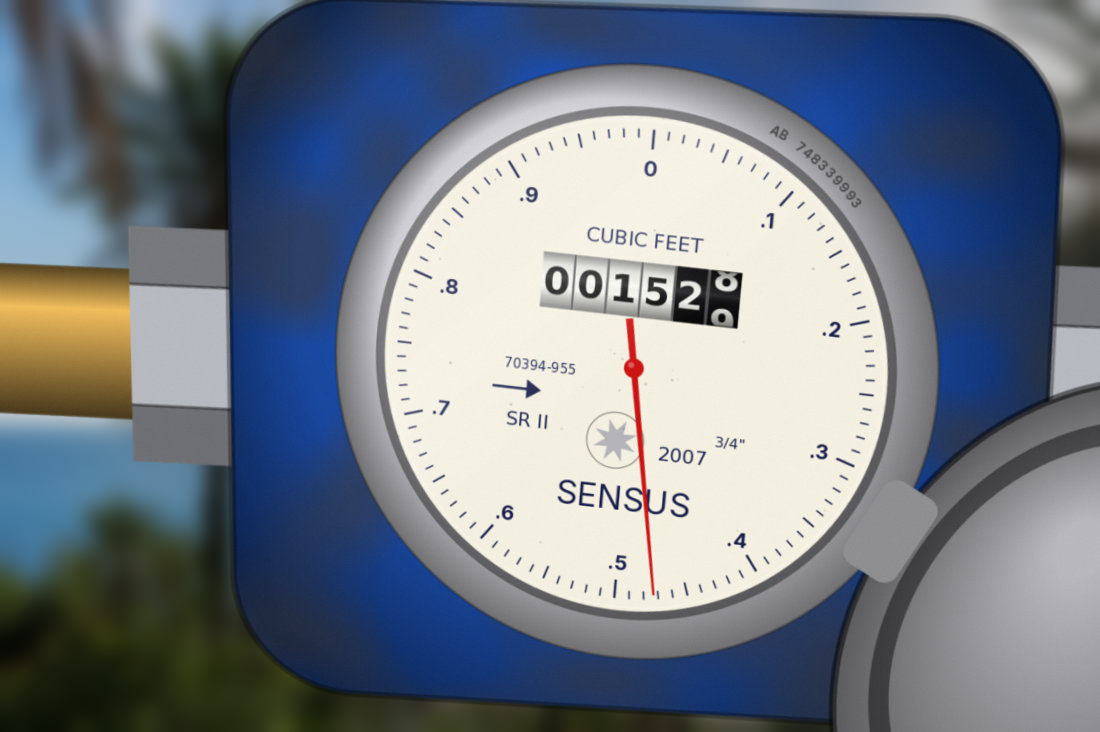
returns 1528.47 (ft³)
